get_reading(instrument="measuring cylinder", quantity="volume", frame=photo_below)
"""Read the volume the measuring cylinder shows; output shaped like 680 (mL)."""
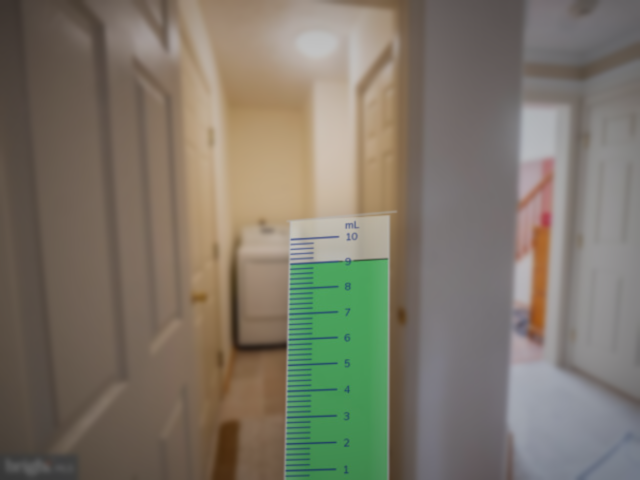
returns 9 (mL)
